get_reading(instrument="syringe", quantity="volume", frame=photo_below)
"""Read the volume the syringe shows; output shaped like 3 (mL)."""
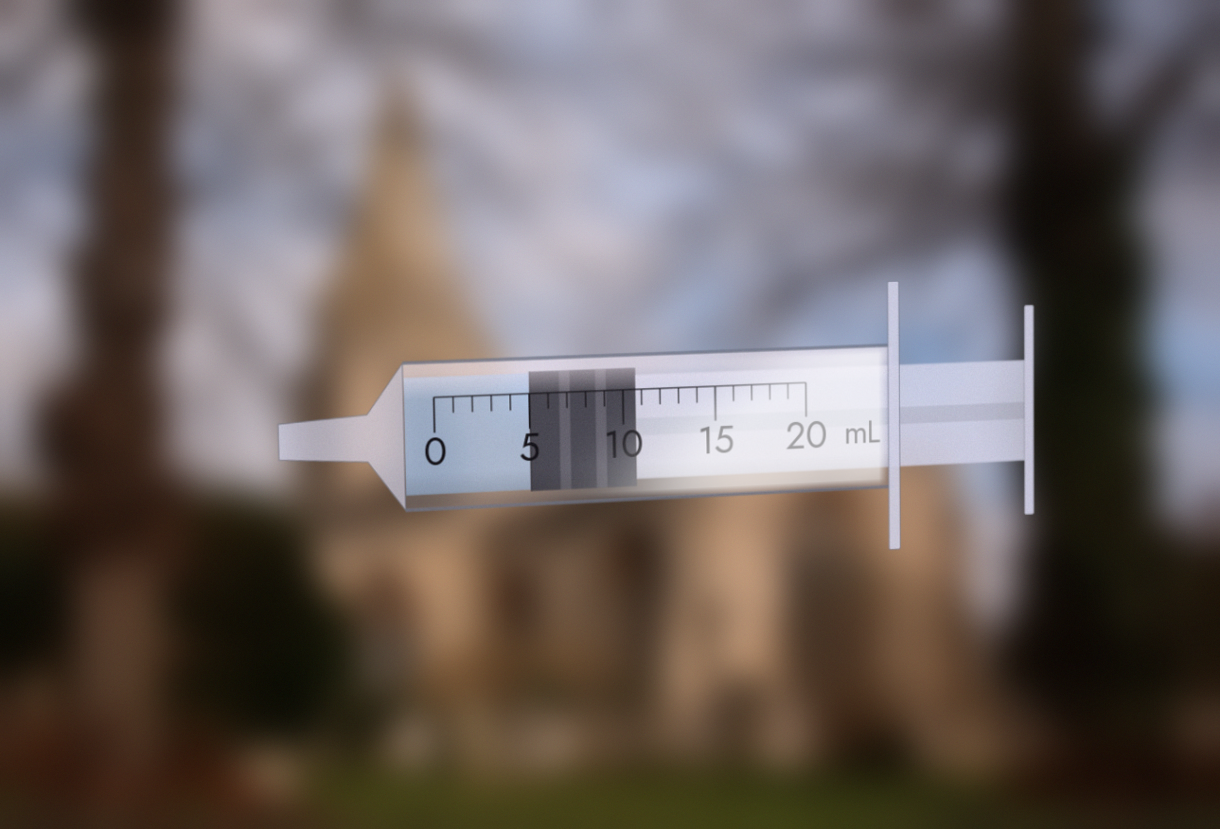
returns 5 (mL)
